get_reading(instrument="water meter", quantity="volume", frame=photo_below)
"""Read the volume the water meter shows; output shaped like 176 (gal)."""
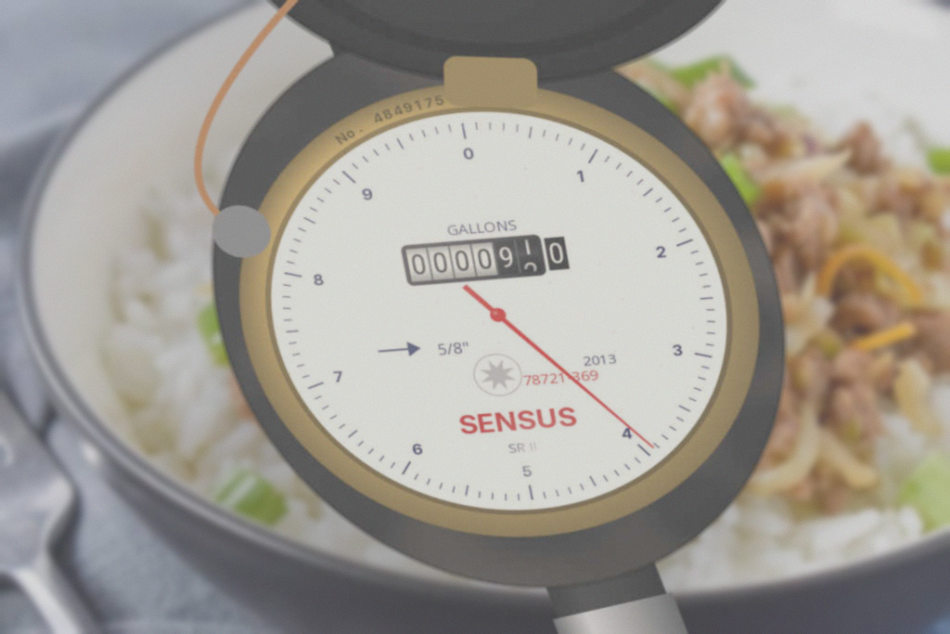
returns 913.9 (gal)
